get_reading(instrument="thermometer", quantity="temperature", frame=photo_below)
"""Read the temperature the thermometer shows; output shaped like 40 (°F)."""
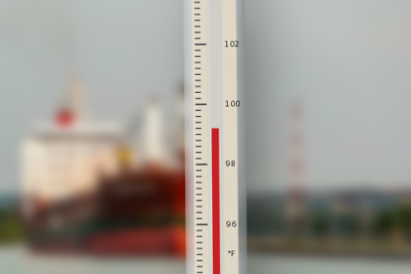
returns 99.2 (°F)
